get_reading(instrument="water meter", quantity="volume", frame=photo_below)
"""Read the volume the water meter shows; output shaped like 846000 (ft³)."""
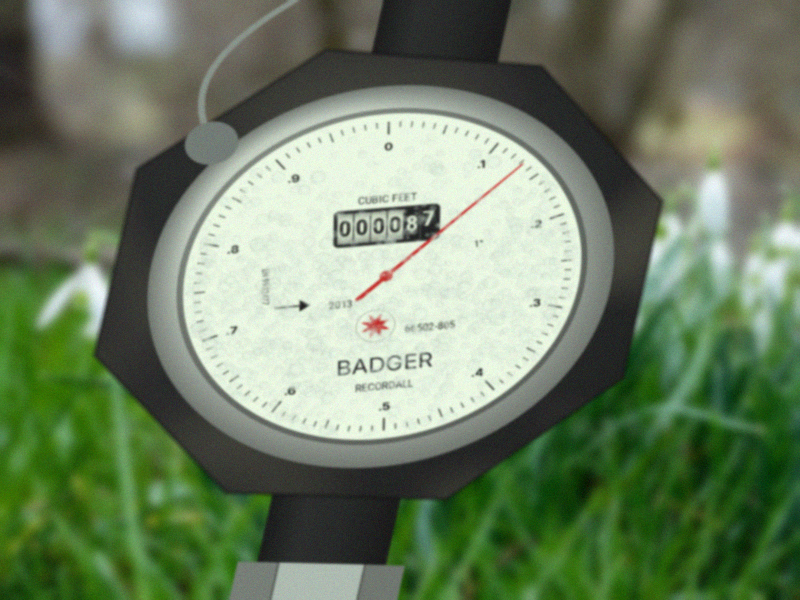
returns 87.13 (ft³)
